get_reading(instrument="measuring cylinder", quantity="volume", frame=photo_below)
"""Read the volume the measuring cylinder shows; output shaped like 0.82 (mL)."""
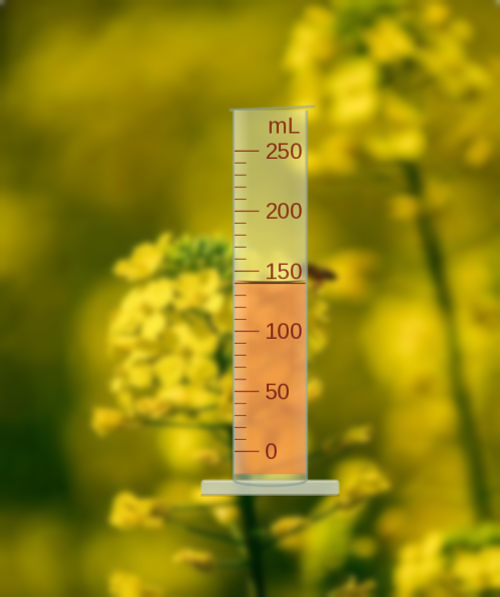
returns 140 (mL)
